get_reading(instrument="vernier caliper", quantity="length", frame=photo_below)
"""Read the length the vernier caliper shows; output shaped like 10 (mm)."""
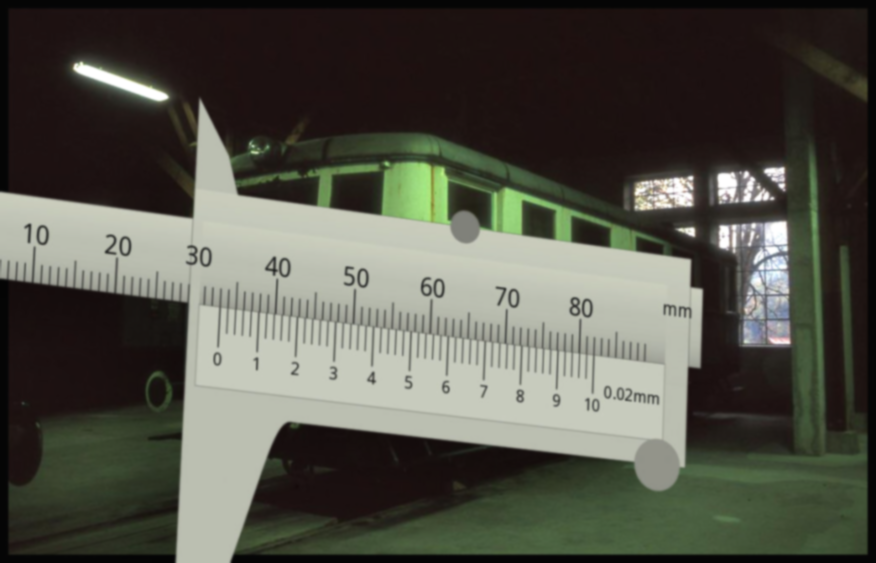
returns 33.0 (mm)
